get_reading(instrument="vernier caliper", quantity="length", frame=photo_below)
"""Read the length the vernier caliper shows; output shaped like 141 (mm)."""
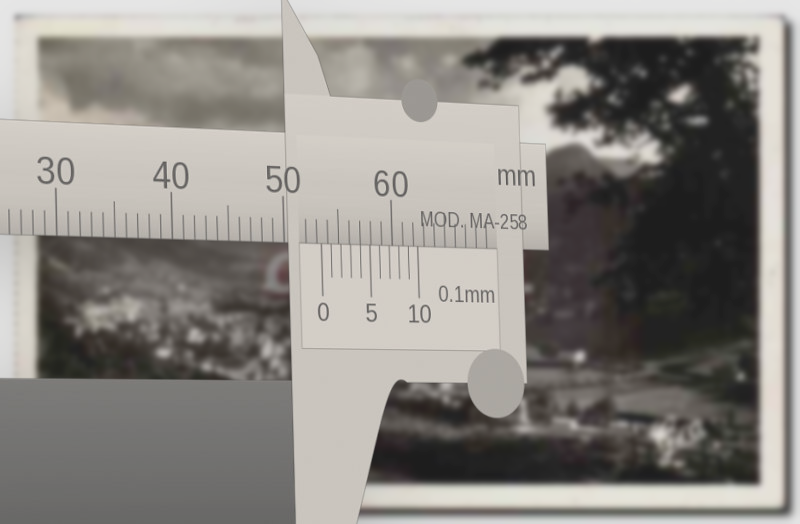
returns 53.4 (mm)
